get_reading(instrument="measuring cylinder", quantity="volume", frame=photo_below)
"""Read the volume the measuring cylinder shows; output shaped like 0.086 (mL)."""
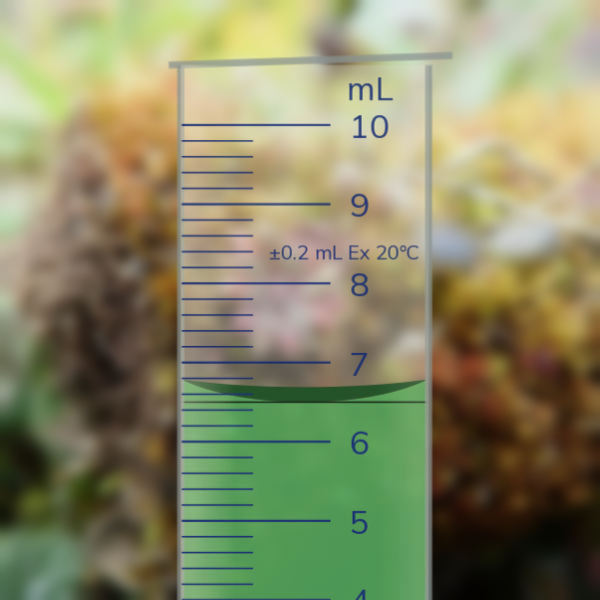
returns 6.5 (mL)
